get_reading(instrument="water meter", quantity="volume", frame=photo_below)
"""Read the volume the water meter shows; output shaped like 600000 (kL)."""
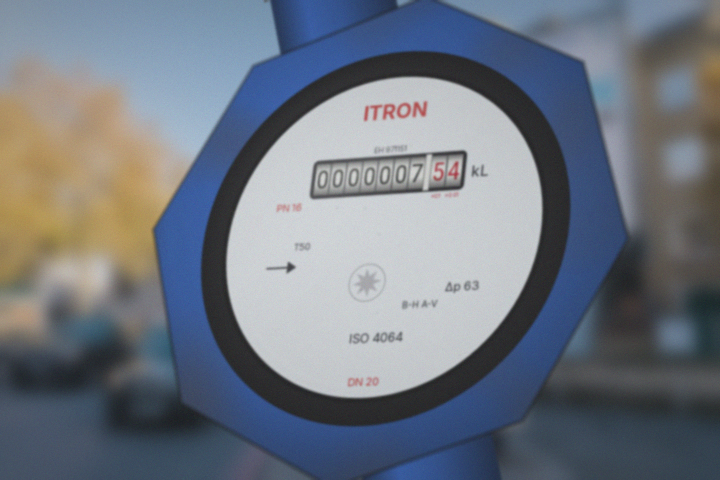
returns 7.54 (kL)
